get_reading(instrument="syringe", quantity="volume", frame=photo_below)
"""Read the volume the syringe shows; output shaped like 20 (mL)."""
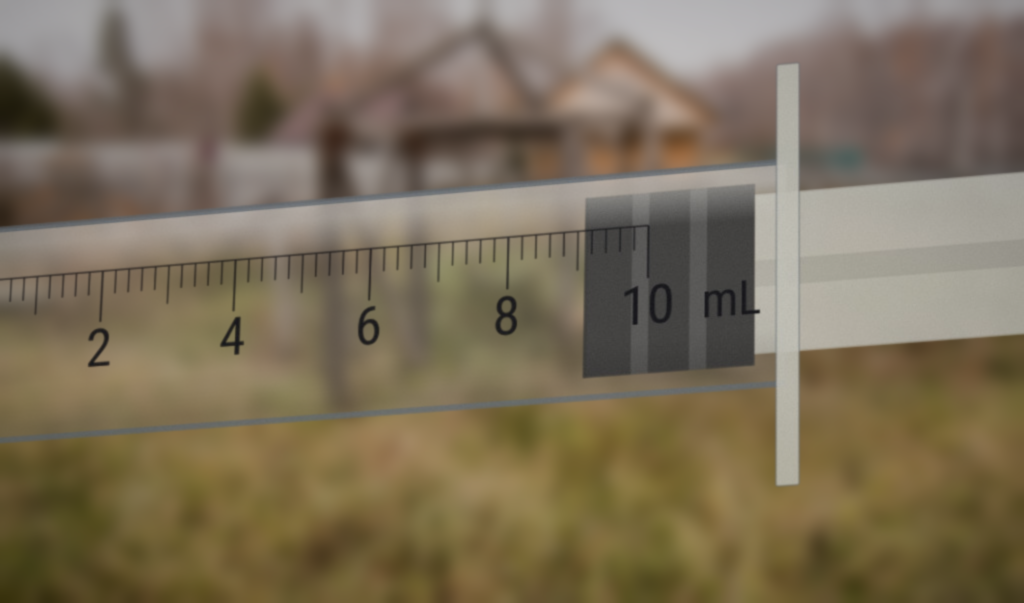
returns 9.1 (mL)
